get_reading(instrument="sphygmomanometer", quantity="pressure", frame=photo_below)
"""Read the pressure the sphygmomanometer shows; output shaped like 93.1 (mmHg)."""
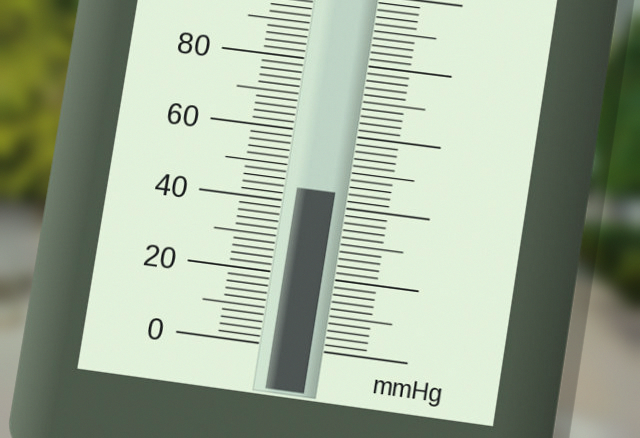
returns 44 (mmHg)
